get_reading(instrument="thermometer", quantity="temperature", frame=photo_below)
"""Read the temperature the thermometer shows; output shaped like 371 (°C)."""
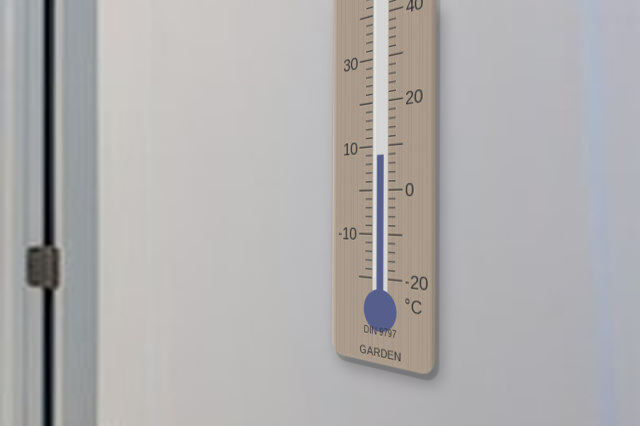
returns 8 (°C)
